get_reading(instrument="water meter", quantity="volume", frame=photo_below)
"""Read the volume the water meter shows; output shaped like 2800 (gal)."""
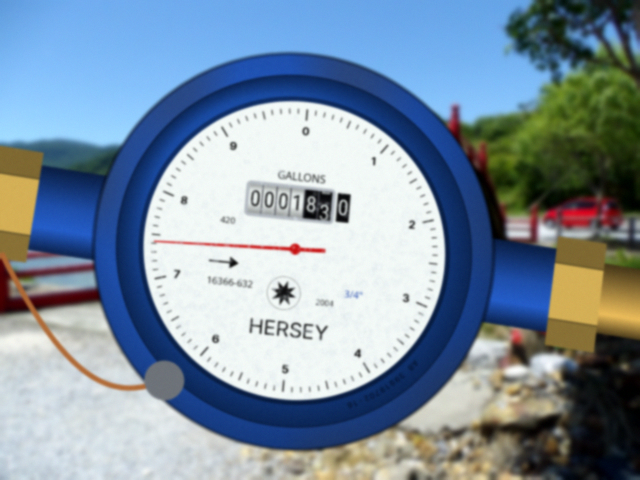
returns 1827.4 (gal)
